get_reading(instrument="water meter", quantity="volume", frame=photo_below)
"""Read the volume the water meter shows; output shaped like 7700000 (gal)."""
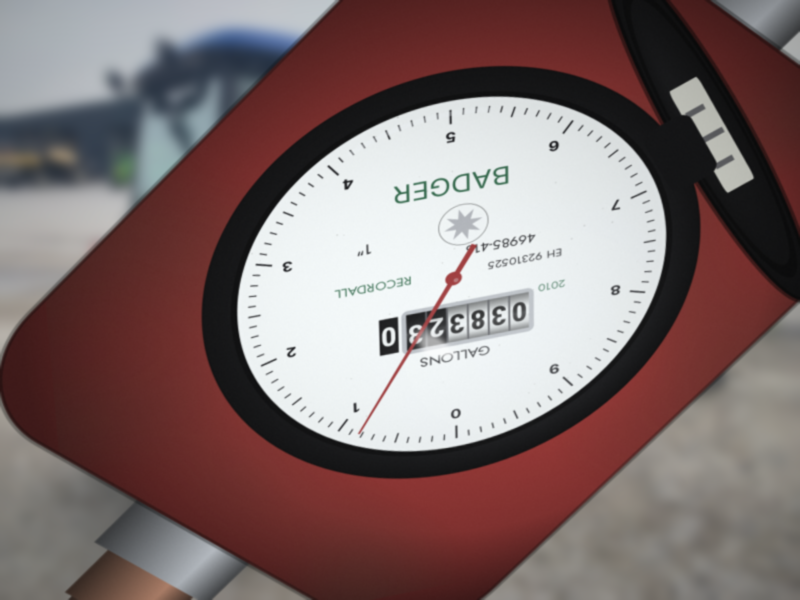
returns 383230.8 (gal)
